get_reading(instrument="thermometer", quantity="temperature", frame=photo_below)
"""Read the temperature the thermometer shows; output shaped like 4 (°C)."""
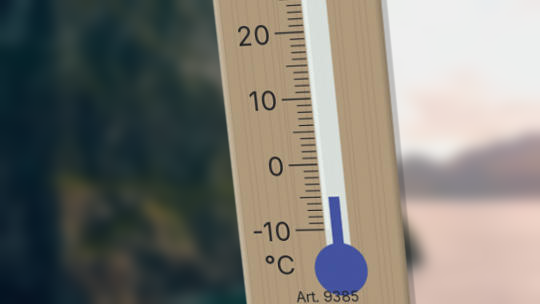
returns -5 (°C)
